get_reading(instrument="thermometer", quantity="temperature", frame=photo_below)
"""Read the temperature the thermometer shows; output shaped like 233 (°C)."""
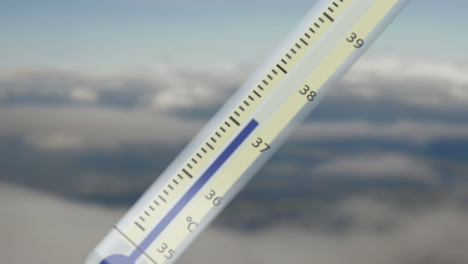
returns 37.2 (°C)
